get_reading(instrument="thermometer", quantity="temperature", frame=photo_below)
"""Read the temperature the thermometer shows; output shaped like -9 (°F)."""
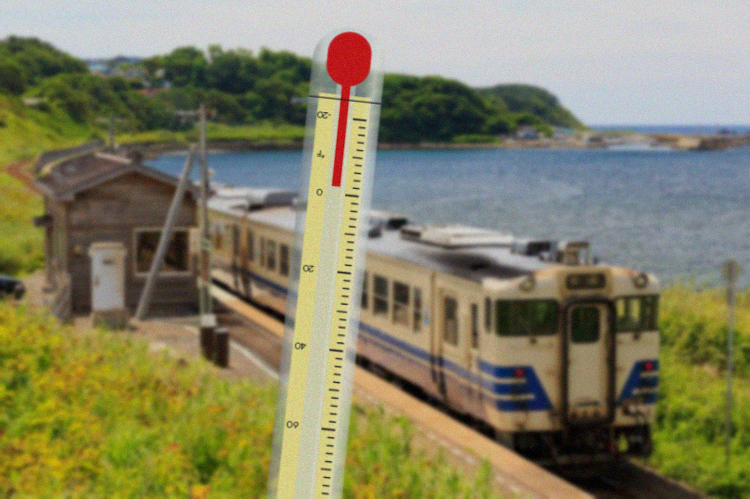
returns -2 (°F)
